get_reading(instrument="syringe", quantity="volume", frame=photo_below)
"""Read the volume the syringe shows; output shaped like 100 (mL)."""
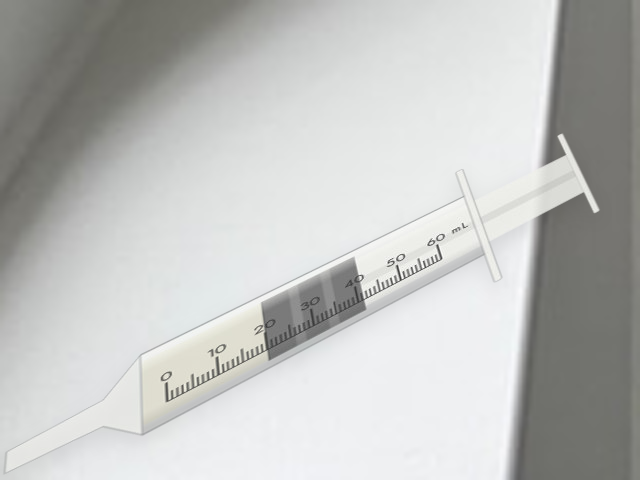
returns 20 (mL)
